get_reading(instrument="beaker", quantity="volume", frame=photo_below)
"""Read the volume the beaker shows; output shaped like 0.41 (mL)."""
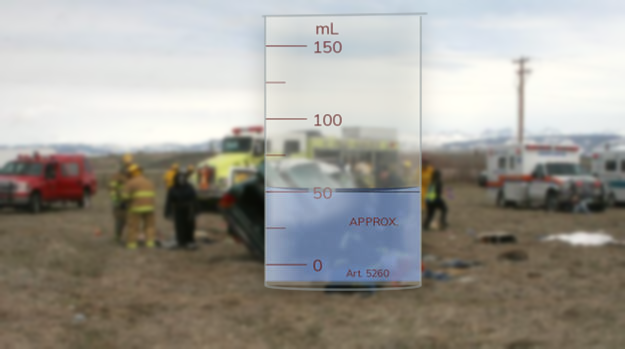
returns 50 (mL)
